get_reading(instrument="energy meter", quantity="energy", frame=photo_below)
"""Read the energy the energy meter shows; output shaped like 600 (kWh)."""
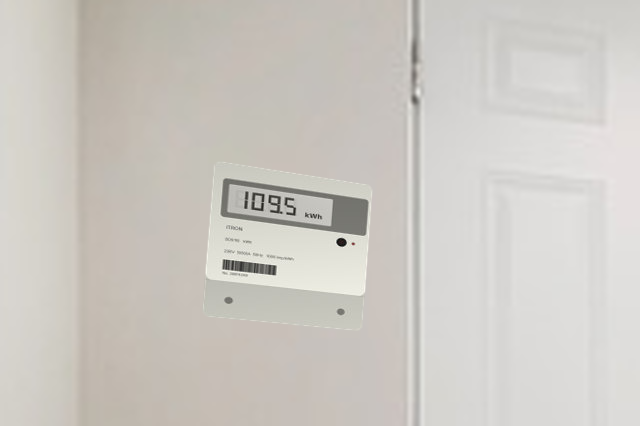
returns 109.5 (kWh)
